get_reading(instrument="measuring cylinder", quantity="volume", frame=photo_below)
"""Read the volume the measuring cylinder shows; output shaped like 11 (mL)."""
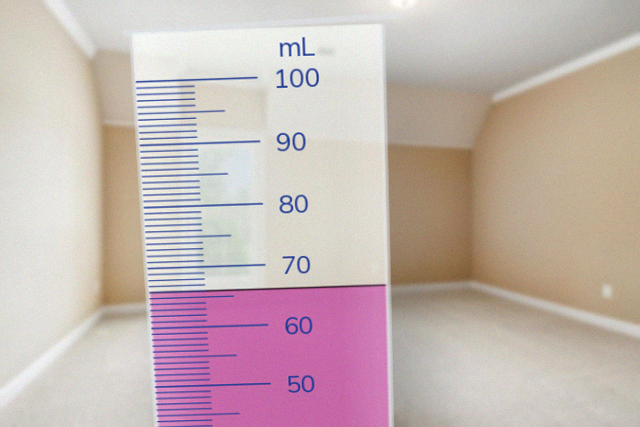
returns 66 (mL)
